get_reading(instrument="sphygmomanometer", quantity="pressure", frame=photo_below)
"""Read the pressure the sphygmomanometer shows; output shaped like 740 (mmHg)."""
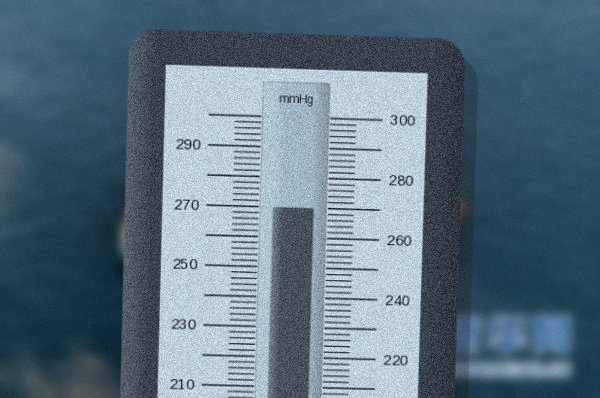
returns 270 (mmHg)
